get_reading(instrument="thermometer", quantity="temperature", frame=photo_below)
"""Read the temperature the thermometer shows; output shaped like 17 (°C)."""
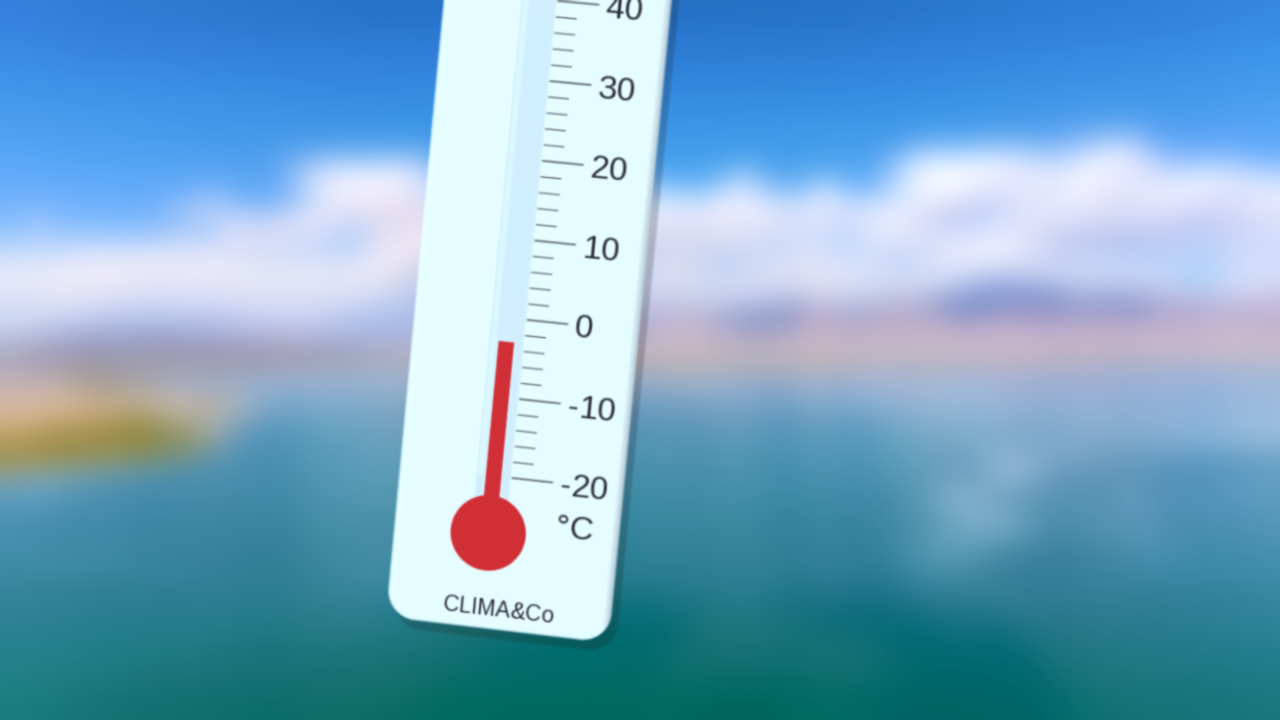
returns -3 (°C)
